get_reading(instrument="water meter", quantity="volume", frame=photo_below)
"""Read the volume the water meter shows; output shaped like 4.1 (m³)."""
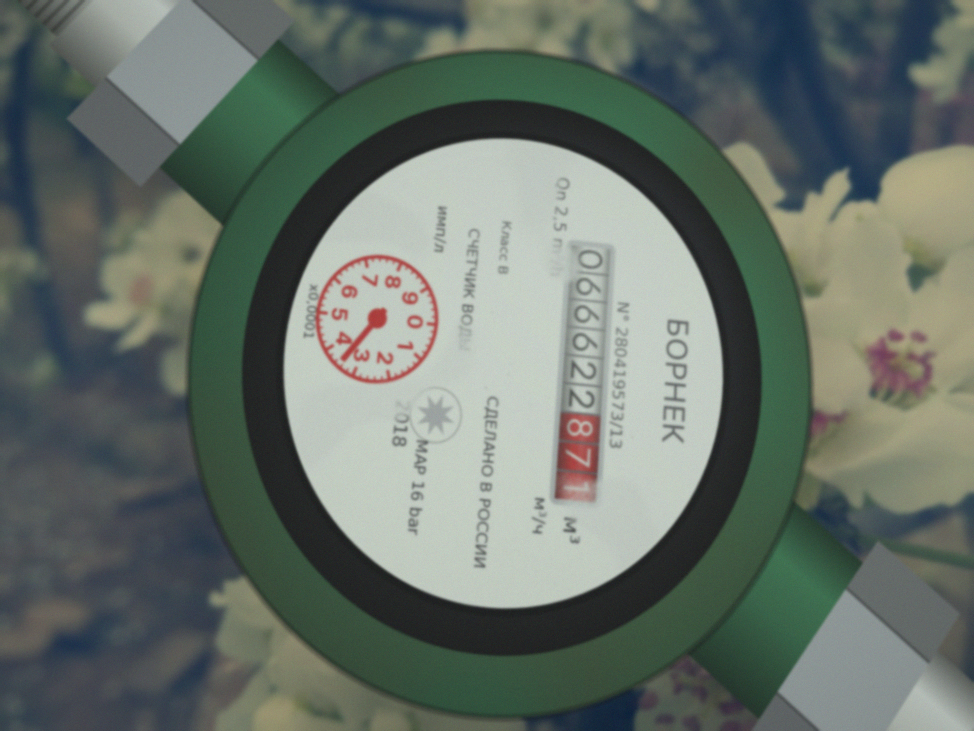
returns 66622.8713 (m³)
